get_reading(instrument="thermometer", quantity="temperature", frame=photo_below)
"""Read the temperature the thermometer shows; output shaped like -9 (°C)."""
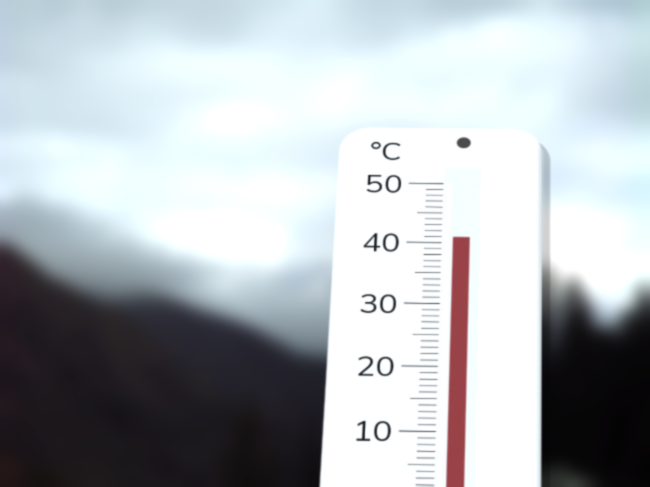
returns 41 (°C)
